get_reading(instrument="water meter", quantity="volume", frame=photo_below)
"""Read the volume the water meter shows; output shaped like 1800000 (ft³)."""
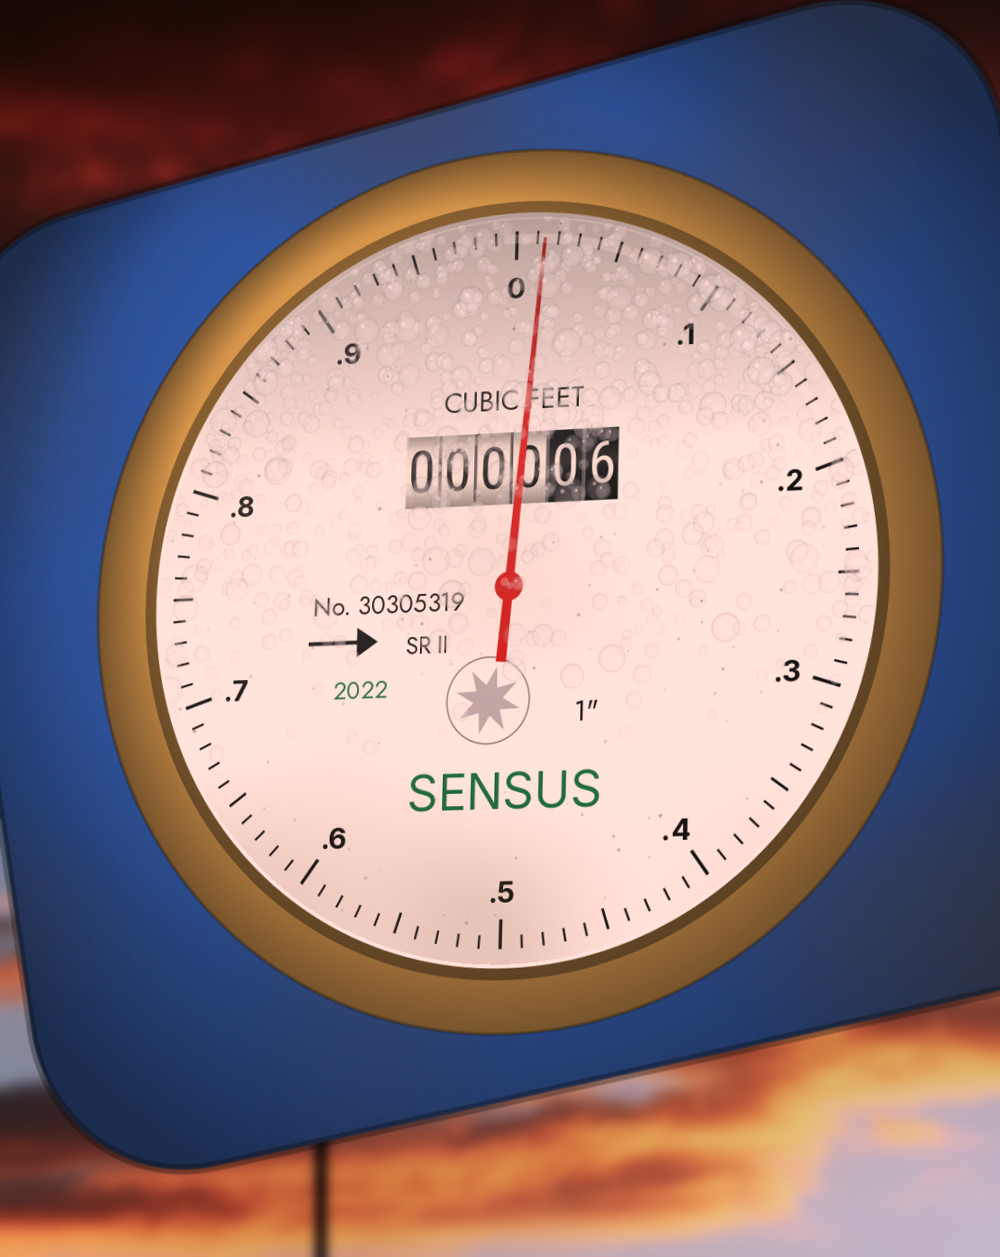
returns 6.01 (ft³)
